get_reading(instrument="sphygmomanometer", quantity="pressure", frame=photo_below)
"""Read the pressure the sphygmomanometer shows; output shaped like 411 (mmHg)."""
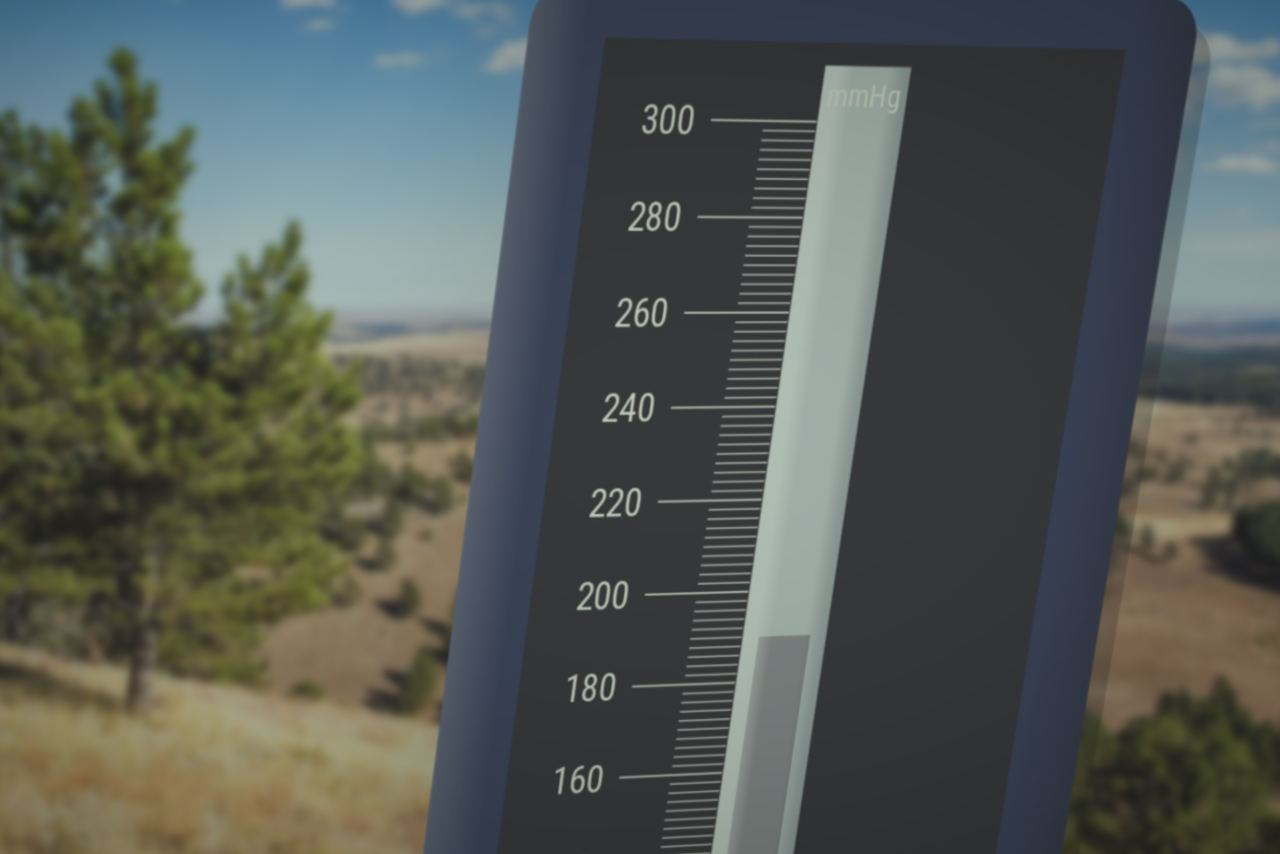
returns 190 (mmHg)
